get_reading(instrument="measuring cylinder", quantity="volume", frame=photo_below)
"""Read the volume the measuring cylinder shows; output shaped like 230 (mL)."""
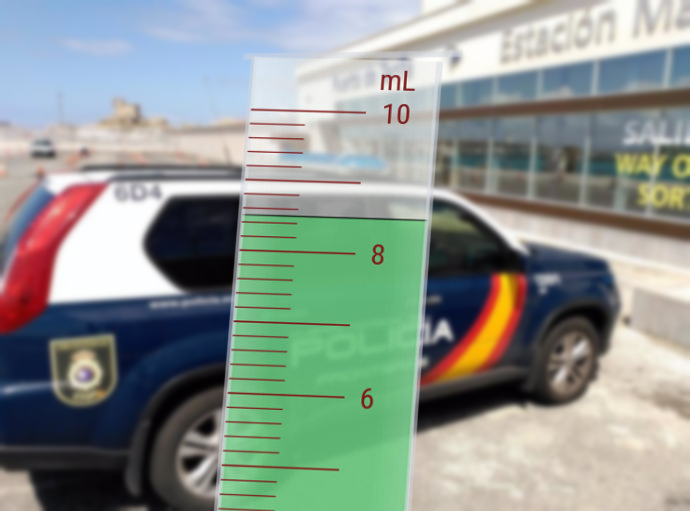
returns 8.5 (mL)
